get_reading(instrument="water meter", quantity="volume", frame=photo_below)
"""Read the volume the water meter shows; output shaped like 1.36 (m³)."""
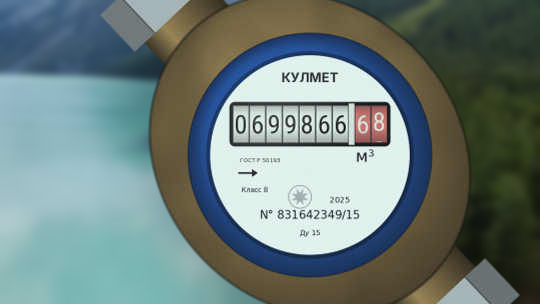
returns 699866.68 (m³)
